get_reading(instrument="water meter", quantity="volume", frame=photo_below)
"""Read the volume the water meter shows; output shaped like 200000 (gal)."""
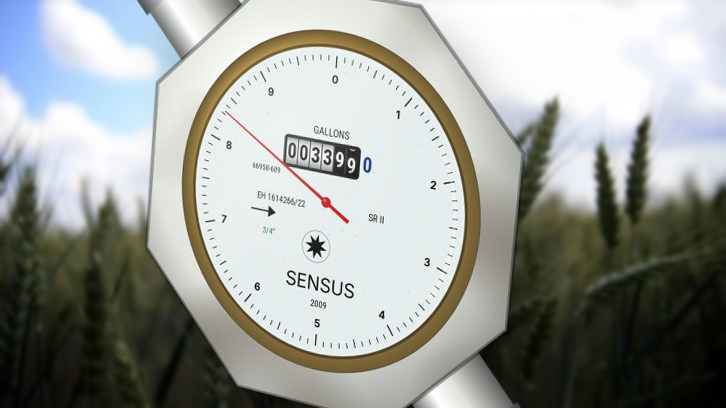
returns 33988.3 (gal)
